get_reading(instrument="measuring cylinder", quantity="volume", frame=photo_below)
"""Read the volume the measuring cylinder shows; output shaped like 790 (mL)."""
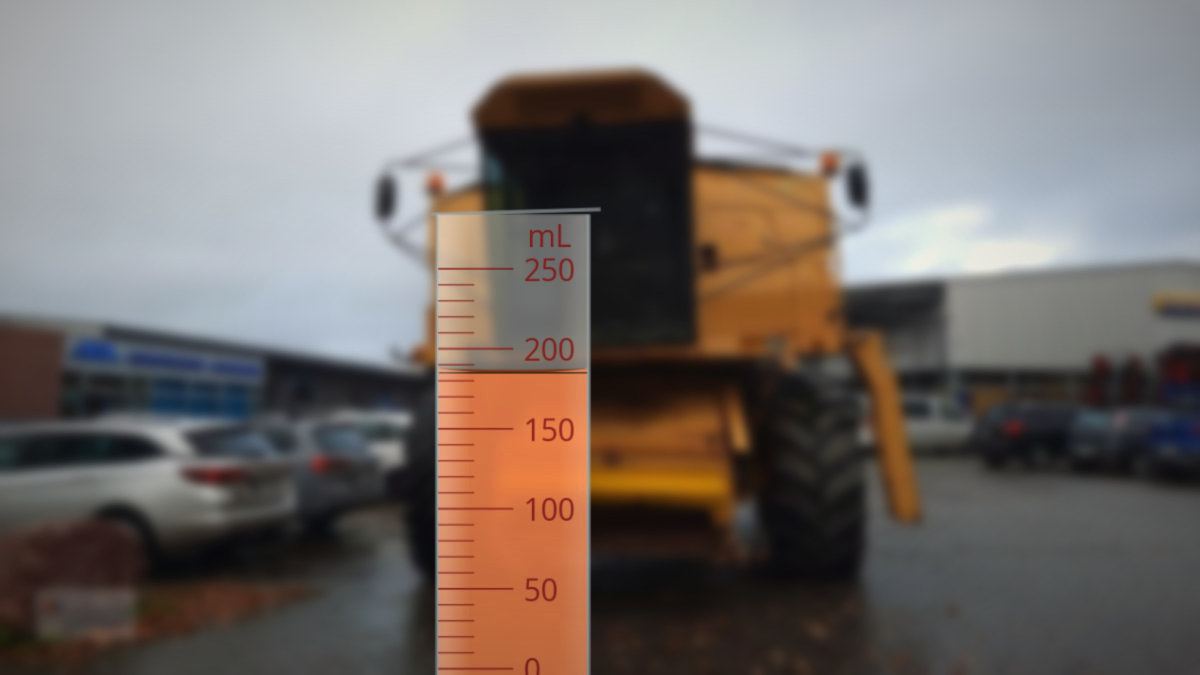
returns 185 (mL)
